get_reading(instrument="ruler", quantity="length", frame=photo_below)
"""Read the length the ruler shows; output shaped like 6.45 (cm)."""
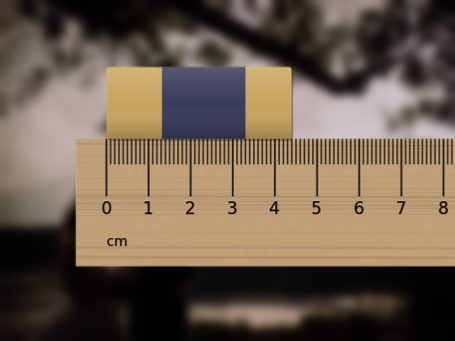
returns 4.4 (cm)
